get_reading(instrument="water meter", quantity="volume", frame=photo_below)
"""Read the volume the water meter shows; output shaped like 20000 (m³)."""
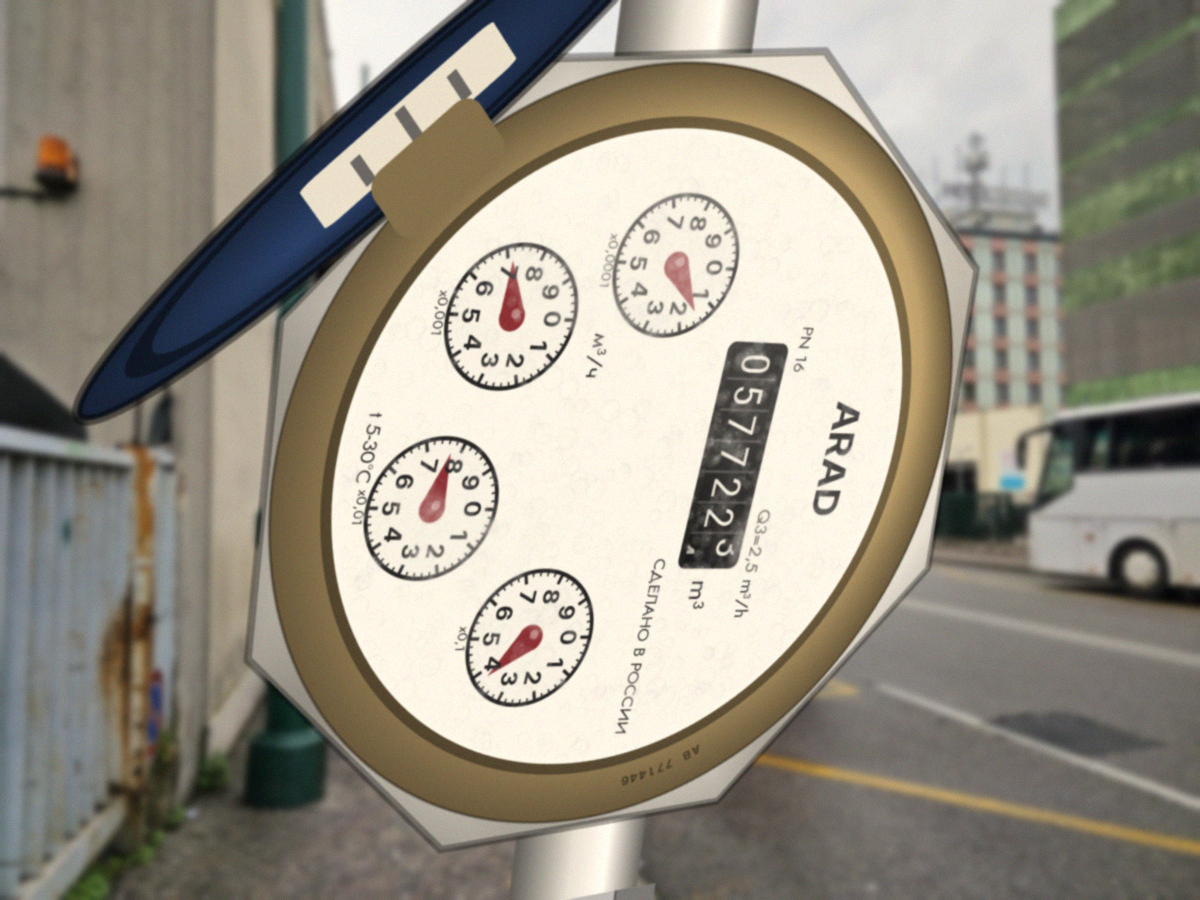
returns 577223.3771 (m³)
